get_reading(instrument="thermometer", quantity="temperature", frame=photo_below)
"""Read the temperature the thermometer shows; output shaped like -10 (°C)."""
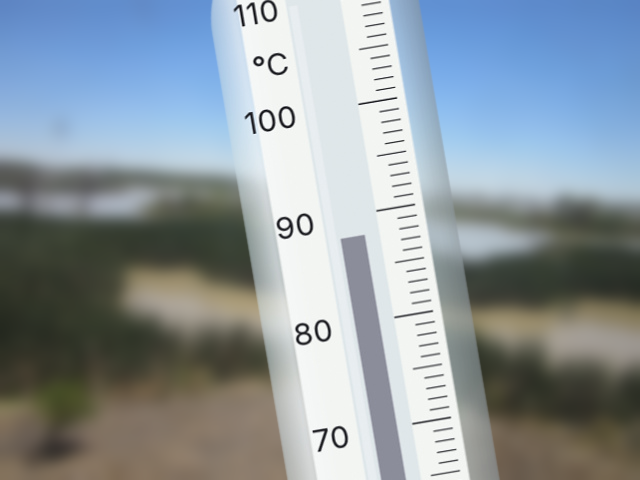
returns 88 (°C)
